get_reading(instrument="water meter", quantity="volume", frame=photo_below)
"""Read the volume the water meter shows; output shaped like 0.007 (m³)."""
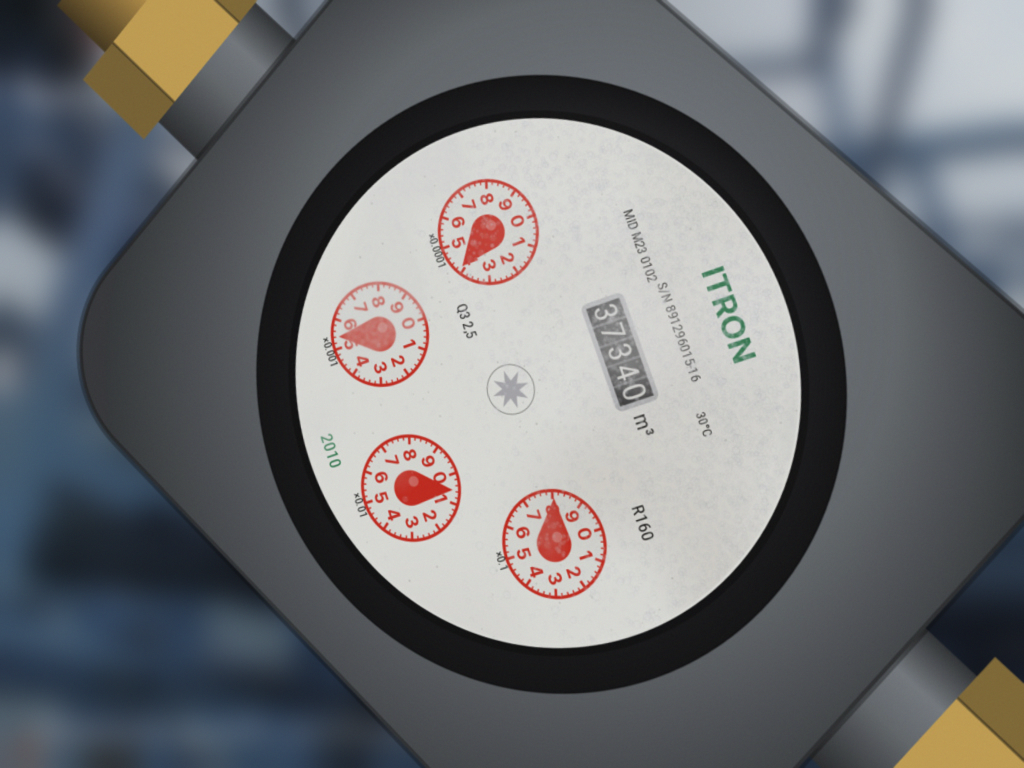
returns 37340.8054 (m³)
